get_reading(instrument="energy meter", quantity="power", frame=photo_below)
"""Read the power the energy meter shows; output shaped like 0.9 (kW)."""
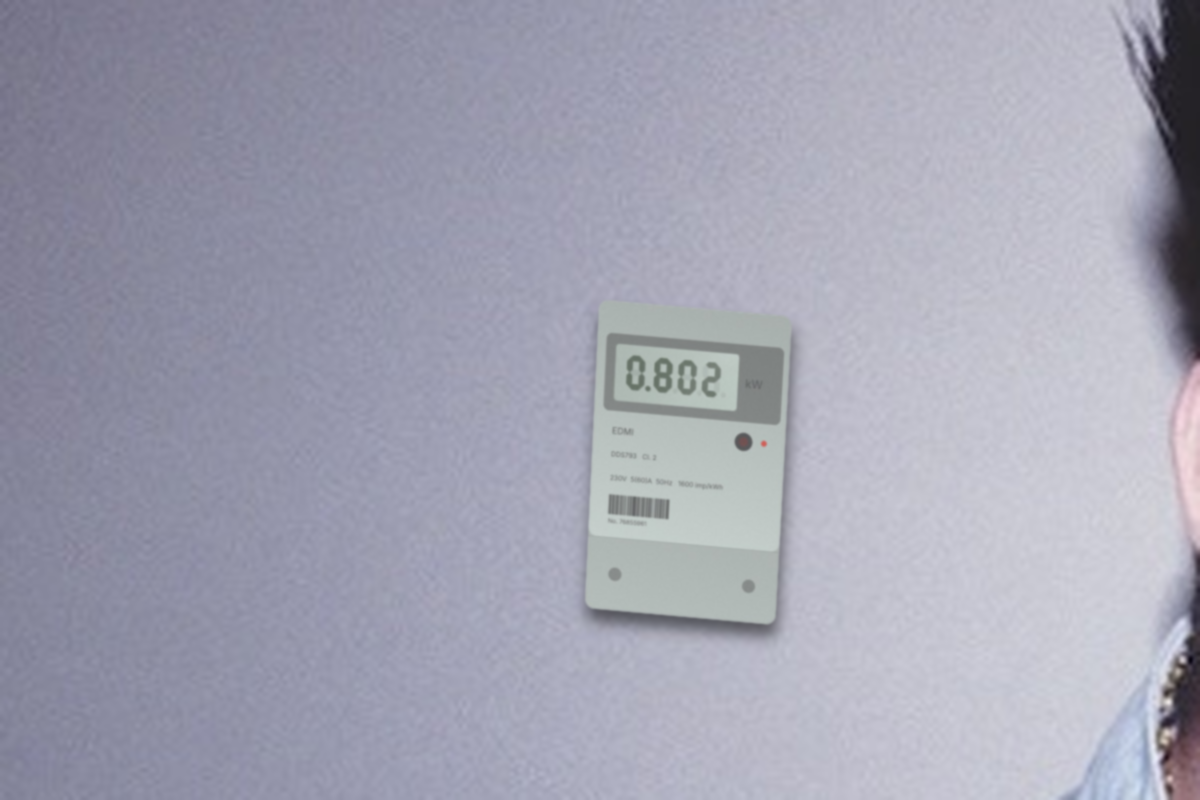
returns 0.802 (kW)
